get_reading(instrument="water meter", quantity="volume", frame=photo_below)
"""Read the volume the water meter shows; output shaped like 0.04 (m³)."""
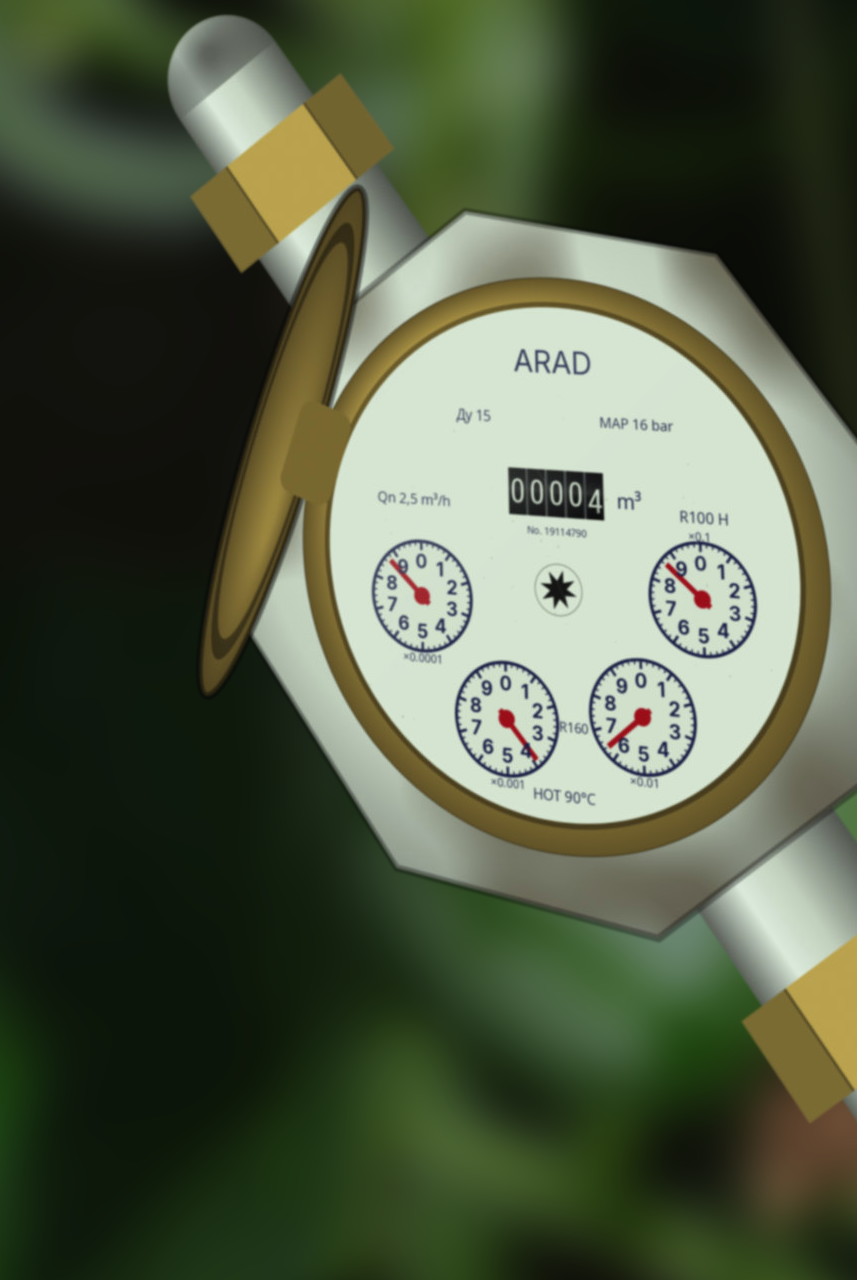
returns 3.8638 (m³)
